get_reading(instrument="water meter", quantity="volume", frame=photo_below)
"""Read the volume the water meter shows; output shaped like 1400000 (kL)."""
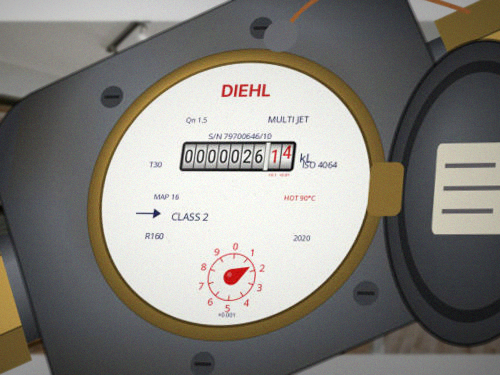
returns 26.141 (kL)
